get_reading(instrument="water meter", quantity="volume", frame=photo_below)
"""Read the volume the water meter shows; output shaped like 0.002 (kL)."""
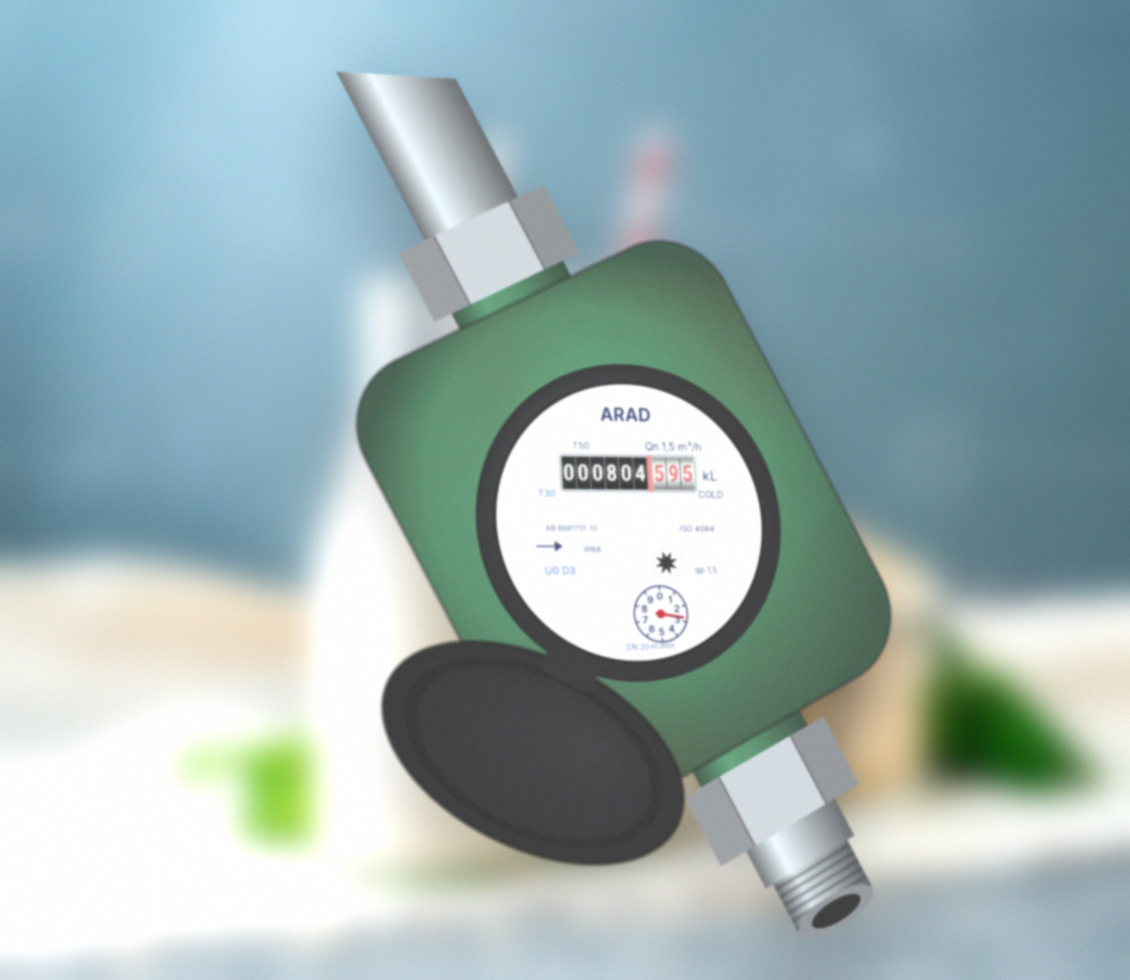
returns 804.5952 (kL)
